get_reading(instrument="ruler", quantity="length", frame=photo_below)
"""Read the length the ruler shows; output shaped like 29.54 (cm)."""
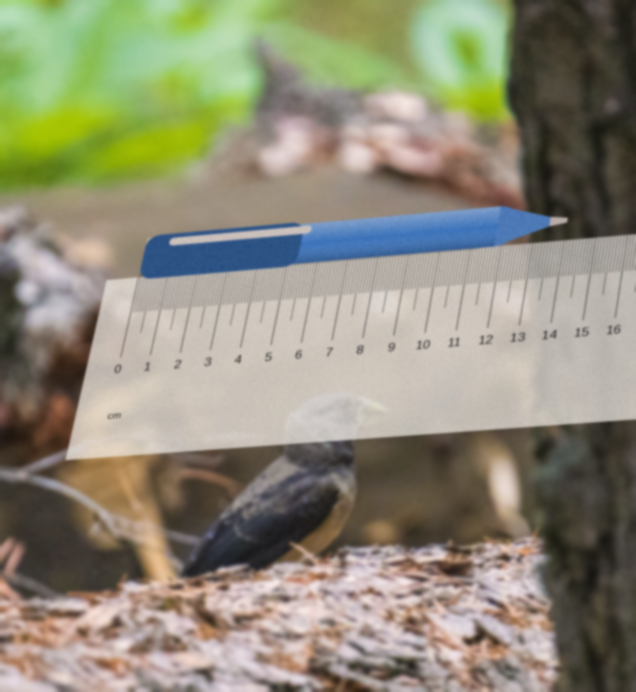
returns 14 (cm)
